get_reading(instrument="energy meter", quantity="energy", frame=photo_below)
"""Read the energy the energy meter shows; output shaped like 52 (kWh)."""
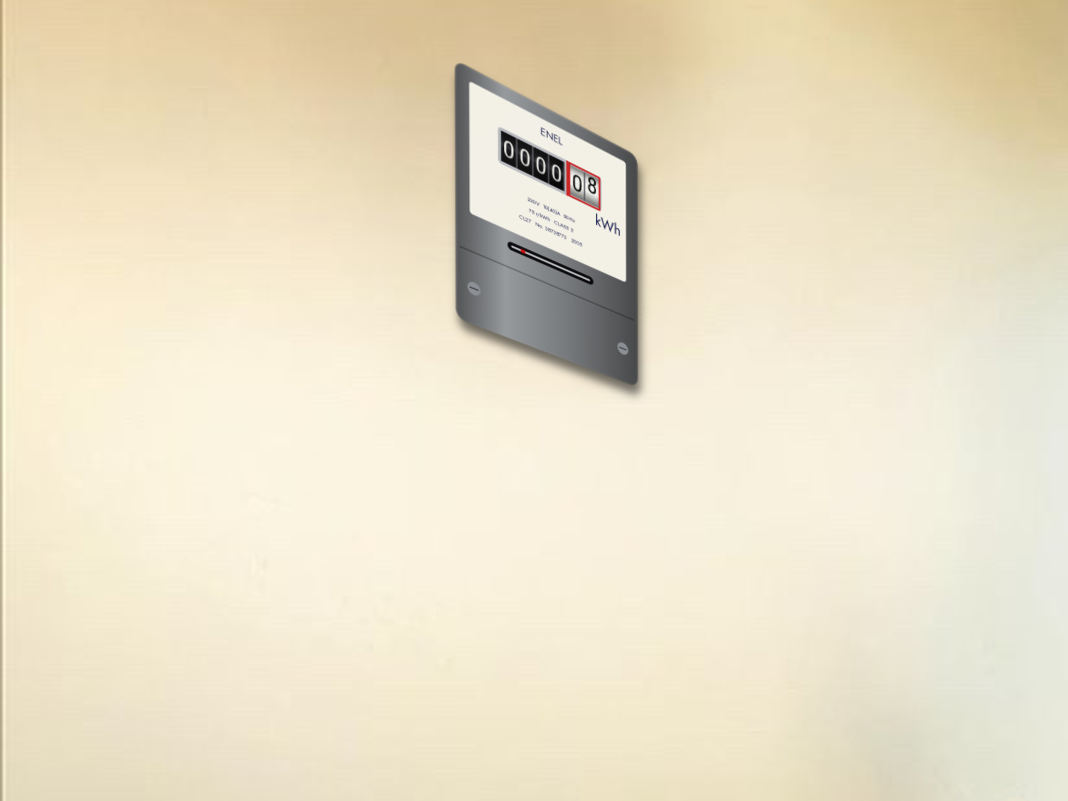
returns 0.08 (kWh)
